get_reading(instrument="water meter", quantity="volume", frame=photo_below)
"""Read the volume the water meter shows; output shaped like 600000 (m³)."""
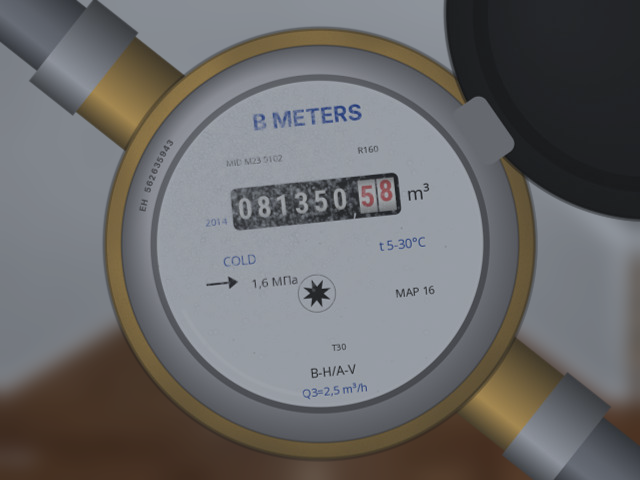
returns 81350.58 (m³)
